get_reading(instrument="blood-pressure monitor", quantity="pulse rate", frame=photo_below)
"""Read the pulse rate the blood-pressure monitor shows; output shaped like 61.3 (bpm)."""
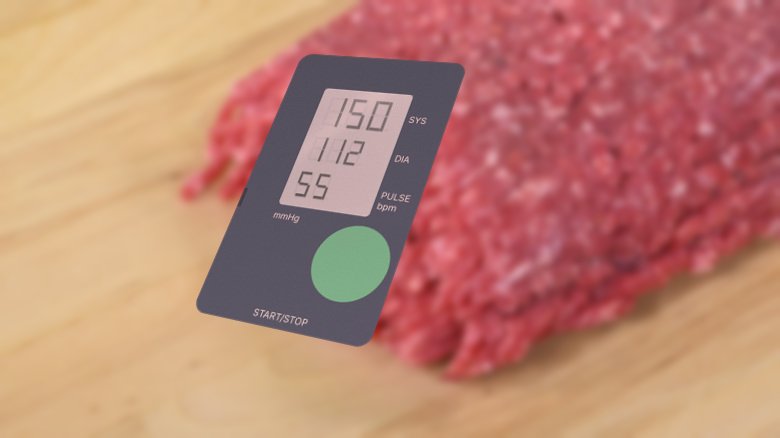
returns 55 (bpm)
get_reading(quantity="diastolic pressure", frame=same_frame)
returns 112 (mmHg)
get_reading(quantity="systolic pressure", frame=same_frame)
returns 150 (mmHg)
